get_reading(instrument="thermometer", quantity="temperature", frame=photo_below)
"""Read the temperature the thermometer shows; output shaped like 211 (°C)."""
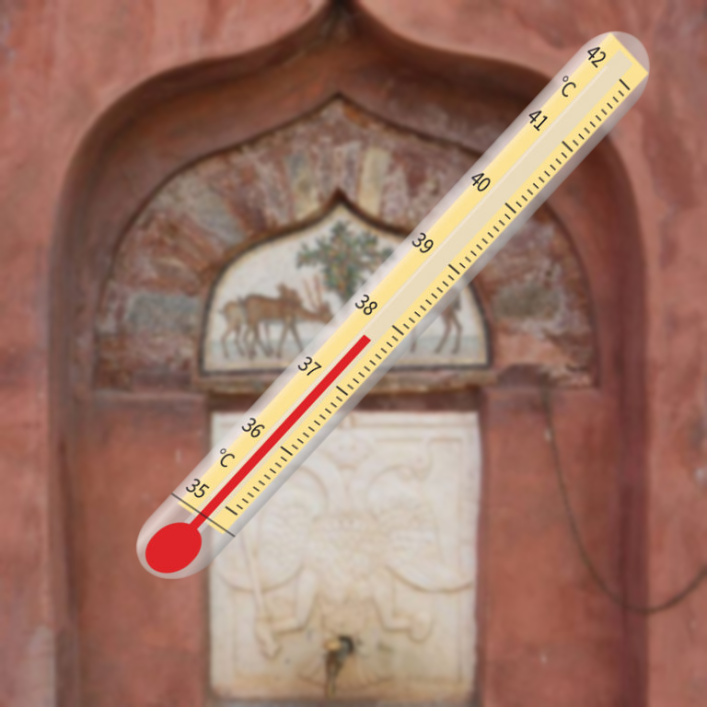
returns 37.7 (°C)
